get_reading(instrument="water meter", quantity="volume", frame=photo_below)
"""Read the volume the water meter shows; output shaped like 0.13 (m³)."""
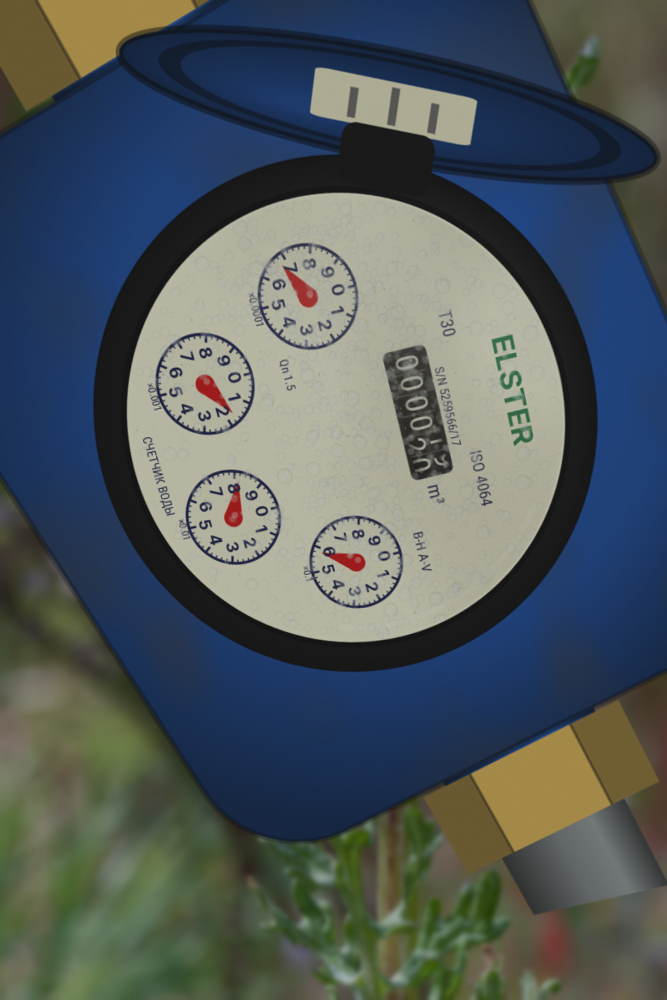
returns 19.5816 (m³)
